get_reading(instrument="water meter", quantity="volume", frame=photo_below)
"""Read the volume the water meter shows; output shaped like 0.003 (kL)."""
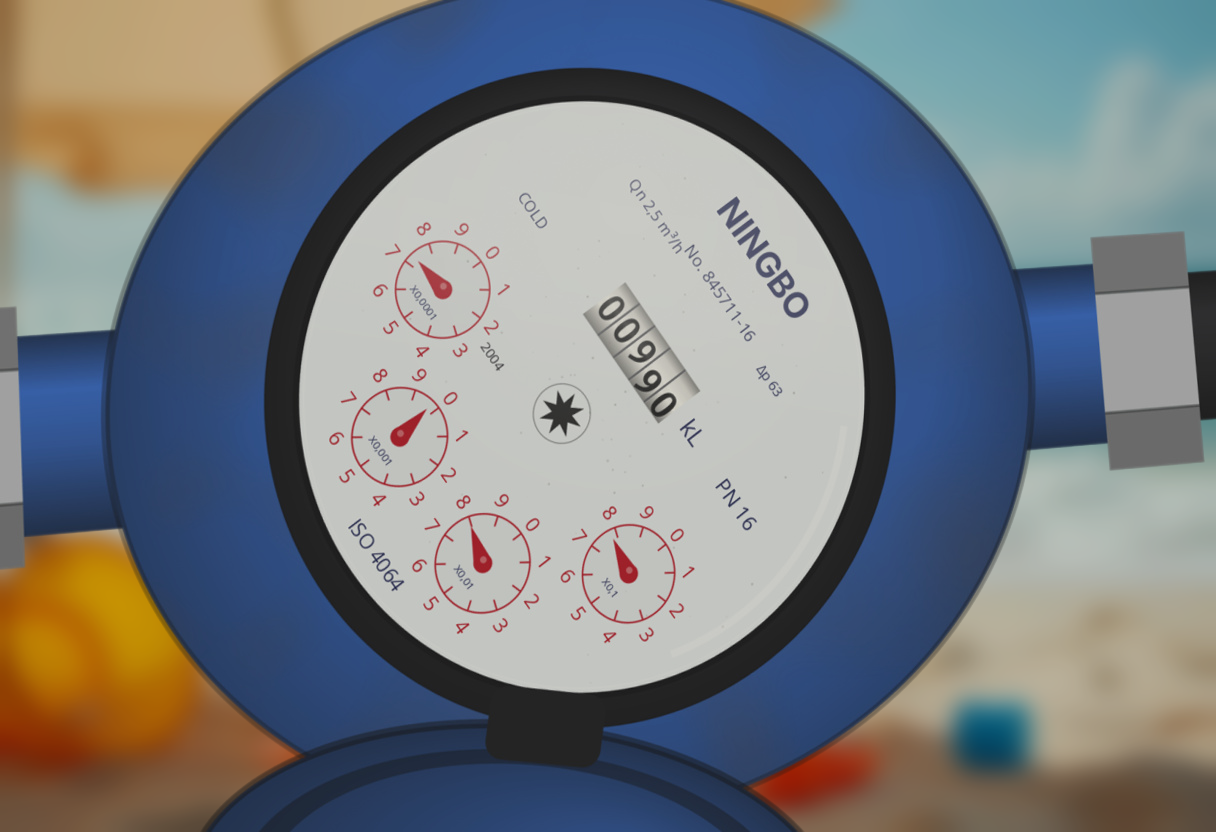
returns 989.7797 (kL)
